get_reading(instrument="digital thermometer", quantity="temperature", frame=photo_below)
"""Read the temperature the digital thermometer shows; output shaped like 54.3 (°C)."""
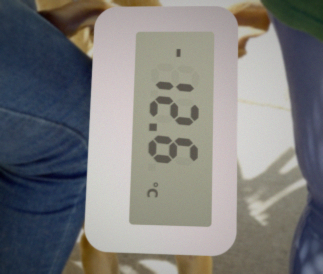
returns -12.6 (°C)
